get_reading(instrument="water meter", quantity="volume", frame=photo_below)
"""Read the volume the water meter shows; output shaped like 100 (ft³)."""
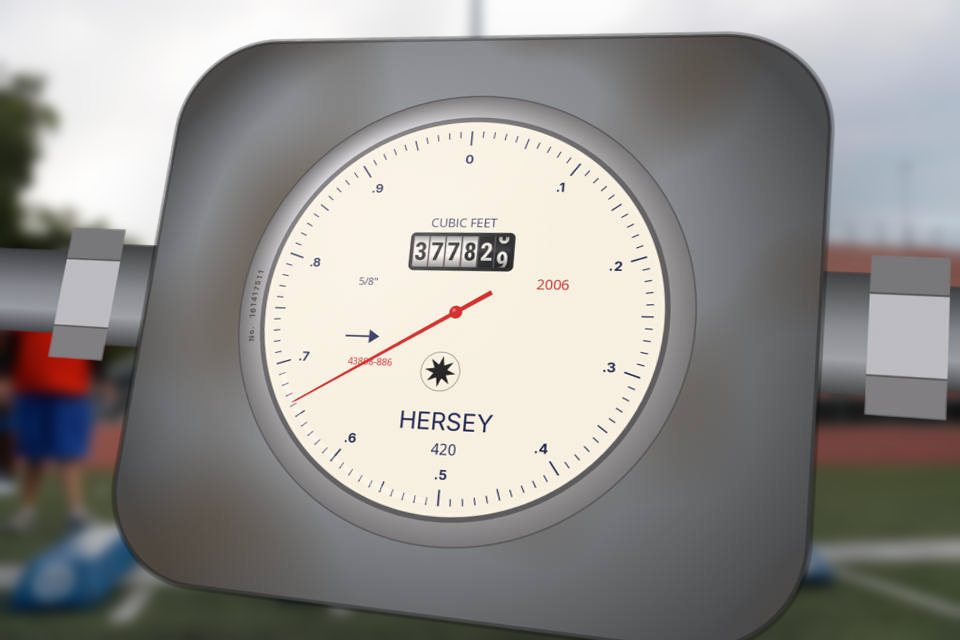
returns 377828.66 (ft³)
